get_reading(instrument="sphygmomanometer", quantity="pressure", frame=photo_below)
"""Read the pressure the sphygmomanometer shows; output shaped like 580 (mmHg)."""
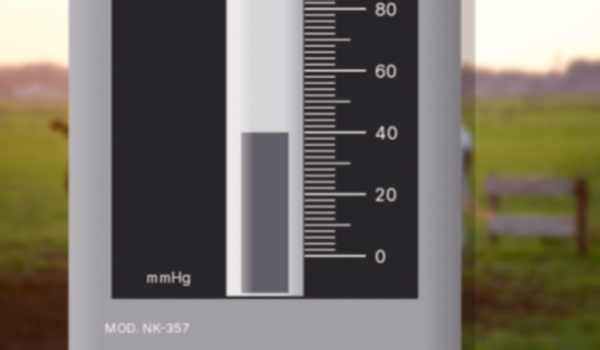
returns 40 (mmHg)
